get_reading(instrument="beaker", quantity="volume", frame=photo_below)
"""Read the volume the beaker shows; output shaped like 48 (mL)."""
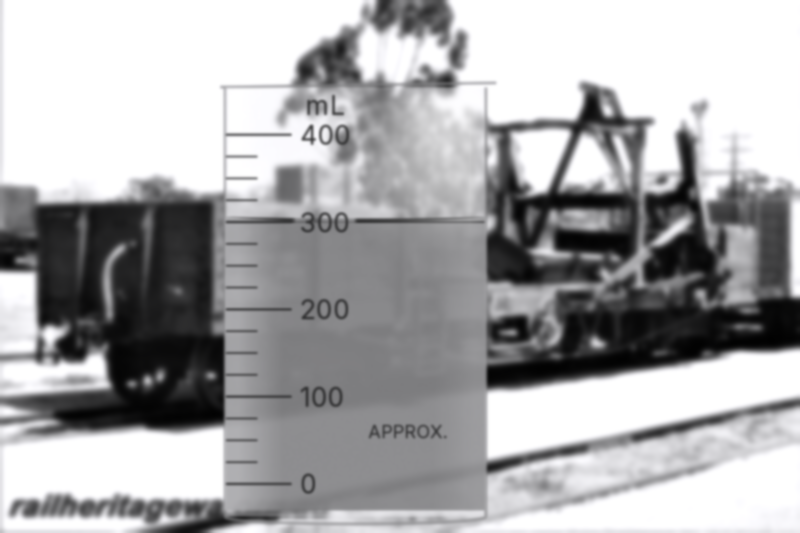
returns 300 (mL)
